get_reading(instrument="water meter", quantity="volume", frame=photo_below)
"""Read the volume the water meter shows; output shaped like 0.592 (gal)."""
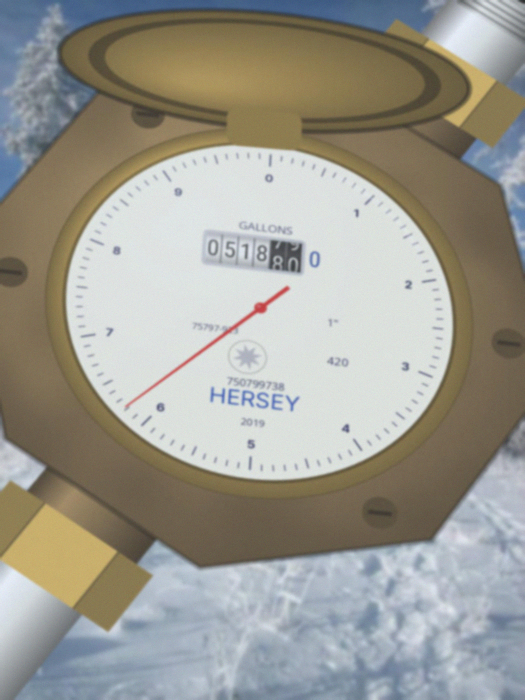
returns 518796.2 (gal)
